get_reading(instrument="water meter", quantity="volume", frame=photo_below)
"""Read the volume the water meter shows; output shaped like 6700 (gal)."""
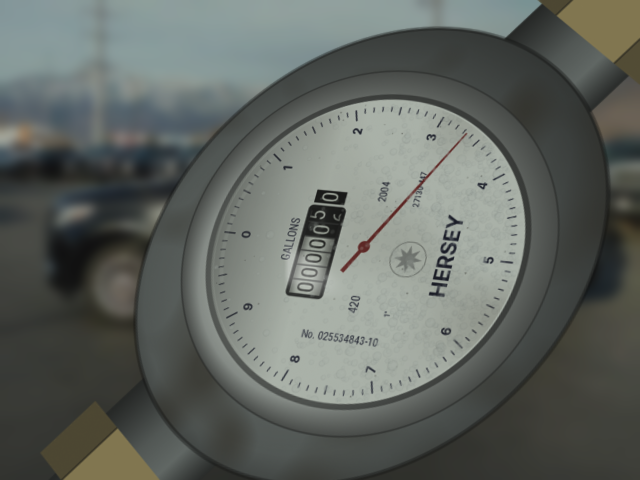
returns 53.3 (gal)
